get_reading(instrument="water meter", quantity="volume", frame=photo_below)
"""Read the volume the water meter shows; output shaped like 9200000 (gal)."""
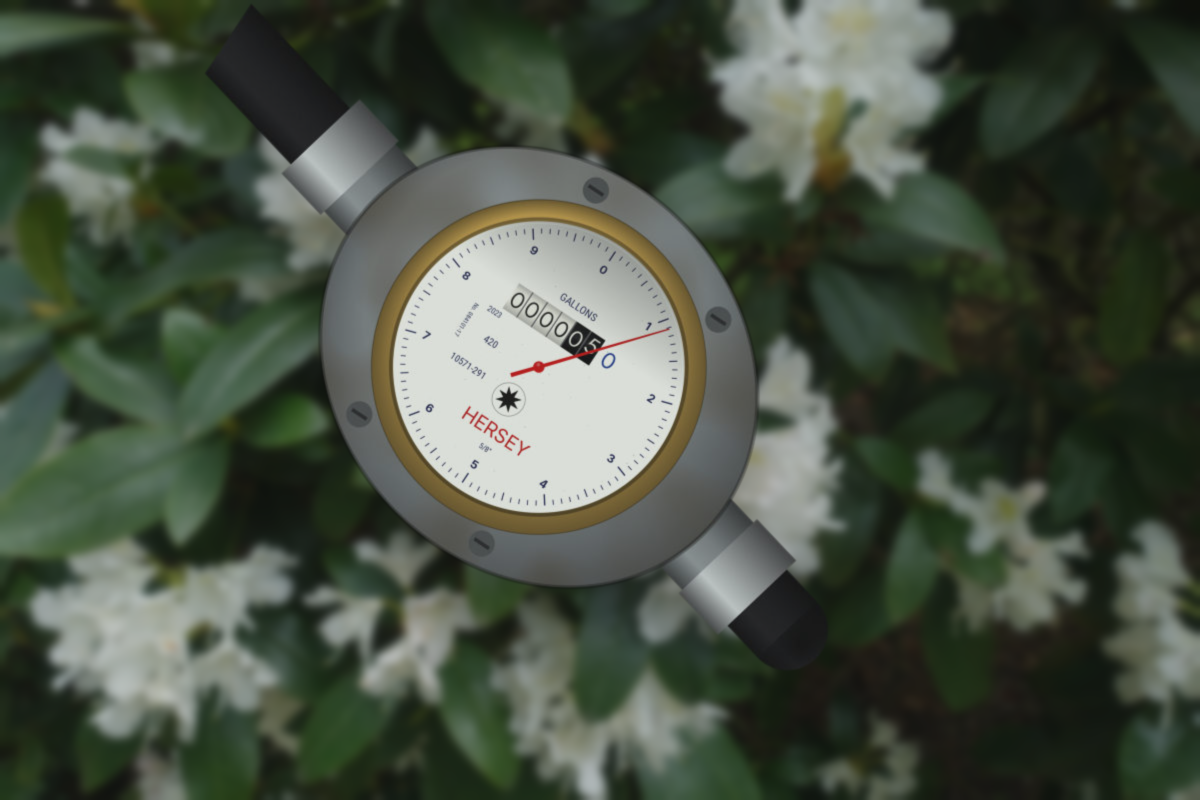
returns 51.1 (gal)
